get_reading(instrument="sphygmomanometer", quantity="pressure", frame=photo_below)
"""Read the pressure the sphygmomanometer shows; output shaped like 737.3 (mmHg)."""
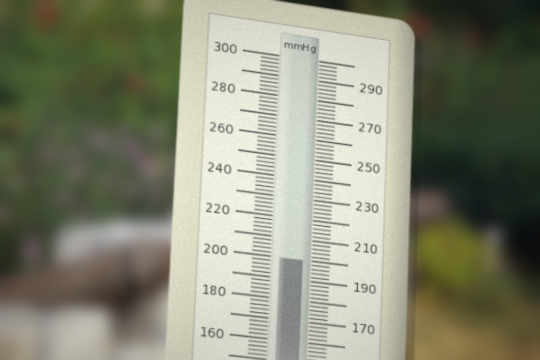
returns 200 (mmHg)
